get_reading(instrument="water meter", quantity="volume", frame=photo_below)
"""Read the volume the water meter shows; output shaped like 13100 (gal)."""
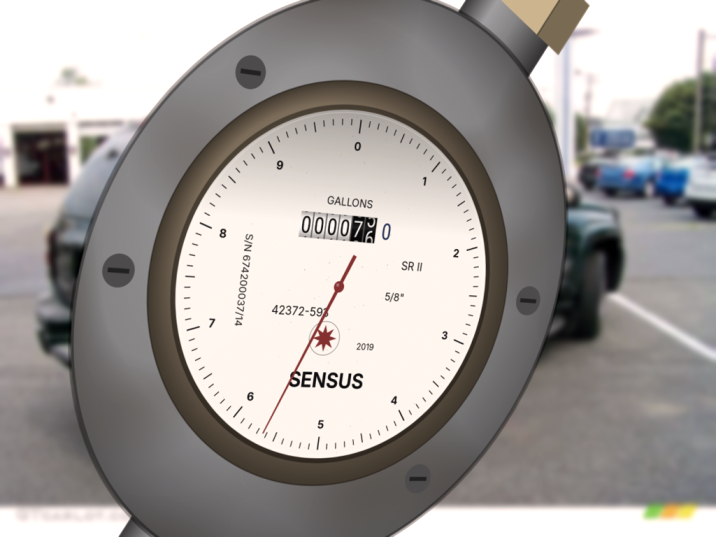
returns 755.6 (gal)
